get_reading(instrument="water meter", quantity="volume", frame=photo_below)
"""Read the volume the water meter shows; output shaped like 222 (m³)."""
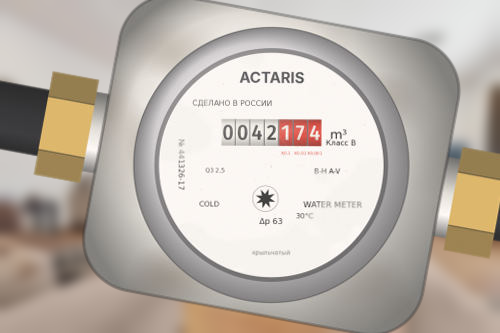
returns 42.174 (m³)
